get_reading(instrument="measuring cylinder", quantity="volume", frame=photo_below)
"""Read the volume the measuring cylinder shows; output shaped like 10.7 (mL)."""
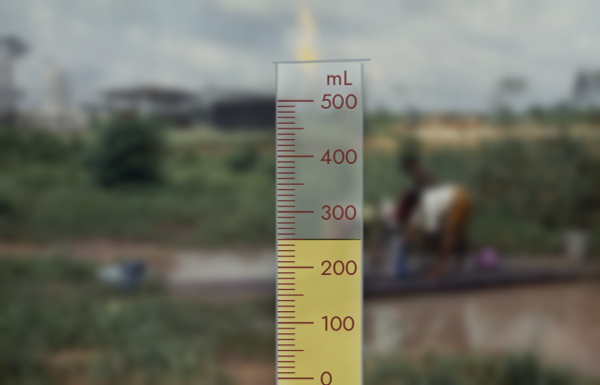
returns 250 (mL)
